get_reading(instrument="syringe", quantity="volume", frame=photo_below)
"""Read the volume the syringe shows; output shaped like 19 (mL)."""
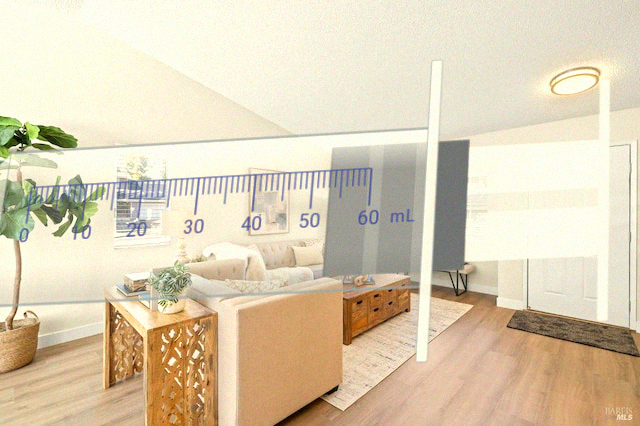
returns 53 (mL)
